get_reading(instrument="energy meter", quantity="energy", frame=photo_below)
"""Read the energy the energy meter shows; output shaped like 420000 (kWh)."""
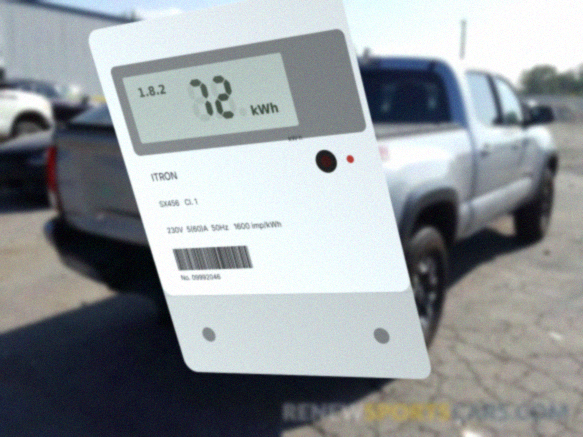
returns 72 (kWh)
